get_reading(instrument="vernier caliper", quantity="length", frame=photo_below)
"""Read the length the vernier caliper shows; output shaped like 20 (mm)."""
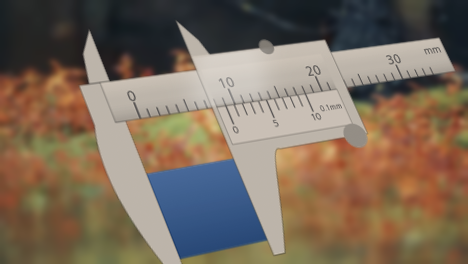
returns 9.0 (mm)
